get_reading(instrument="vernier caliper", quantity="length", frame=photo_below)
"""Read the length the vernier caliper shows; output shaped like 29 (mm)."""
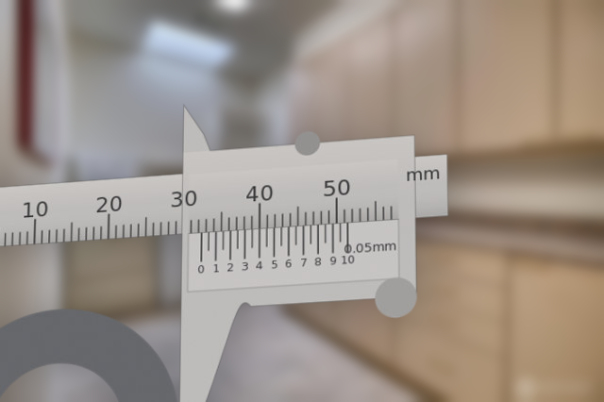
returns 32.4 (mm)
